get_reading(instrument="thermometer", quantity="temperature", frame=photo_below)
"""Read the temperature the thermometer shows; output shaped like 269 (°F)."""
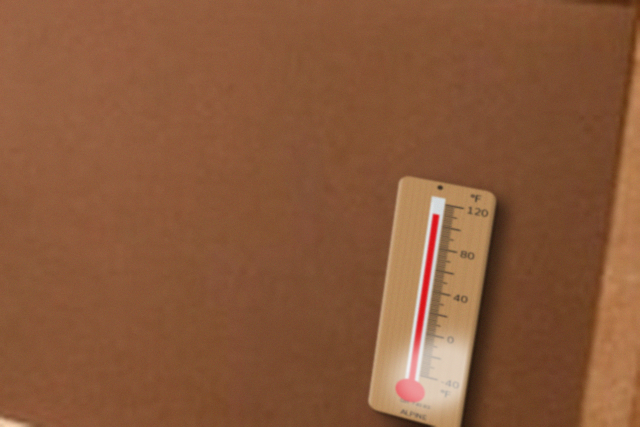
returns 110 (°F)
